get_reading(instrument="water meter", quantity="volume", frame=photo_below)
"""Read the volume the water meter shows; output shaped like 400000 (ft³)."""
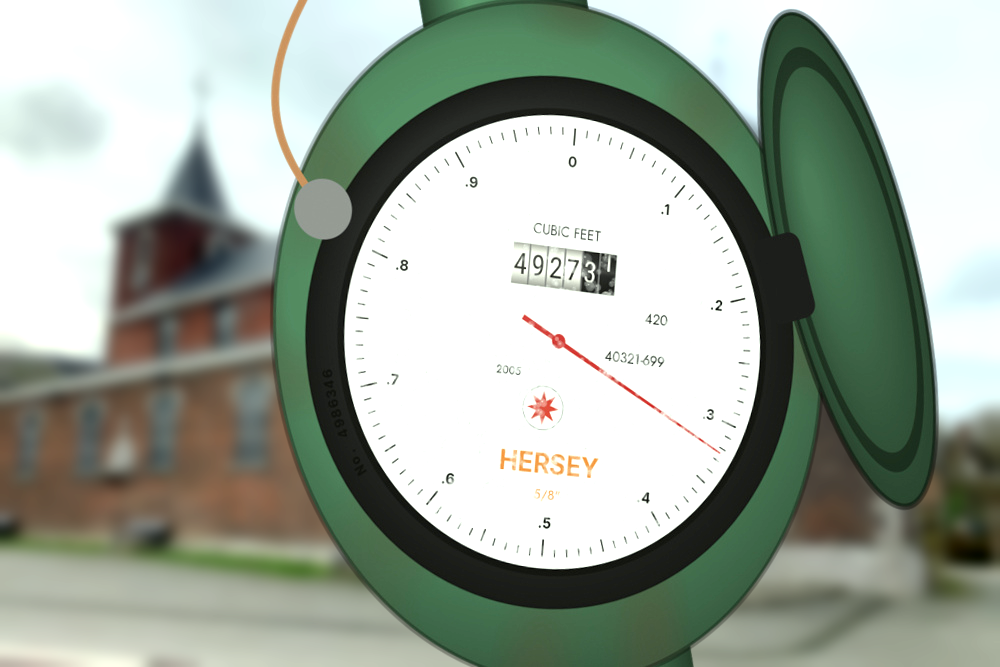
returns 492731.32 (ft³)
